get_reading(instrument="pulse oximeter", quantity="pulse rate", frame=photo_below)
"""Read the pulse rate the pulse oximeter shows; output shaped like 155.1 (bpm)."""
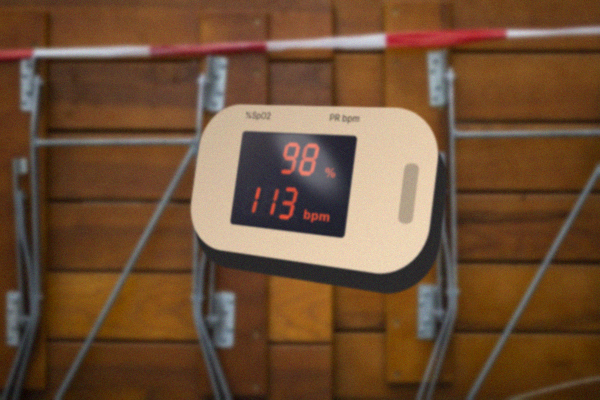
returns 113 (bpm)
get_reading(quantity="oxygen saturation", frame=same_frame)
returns 98 (%)
